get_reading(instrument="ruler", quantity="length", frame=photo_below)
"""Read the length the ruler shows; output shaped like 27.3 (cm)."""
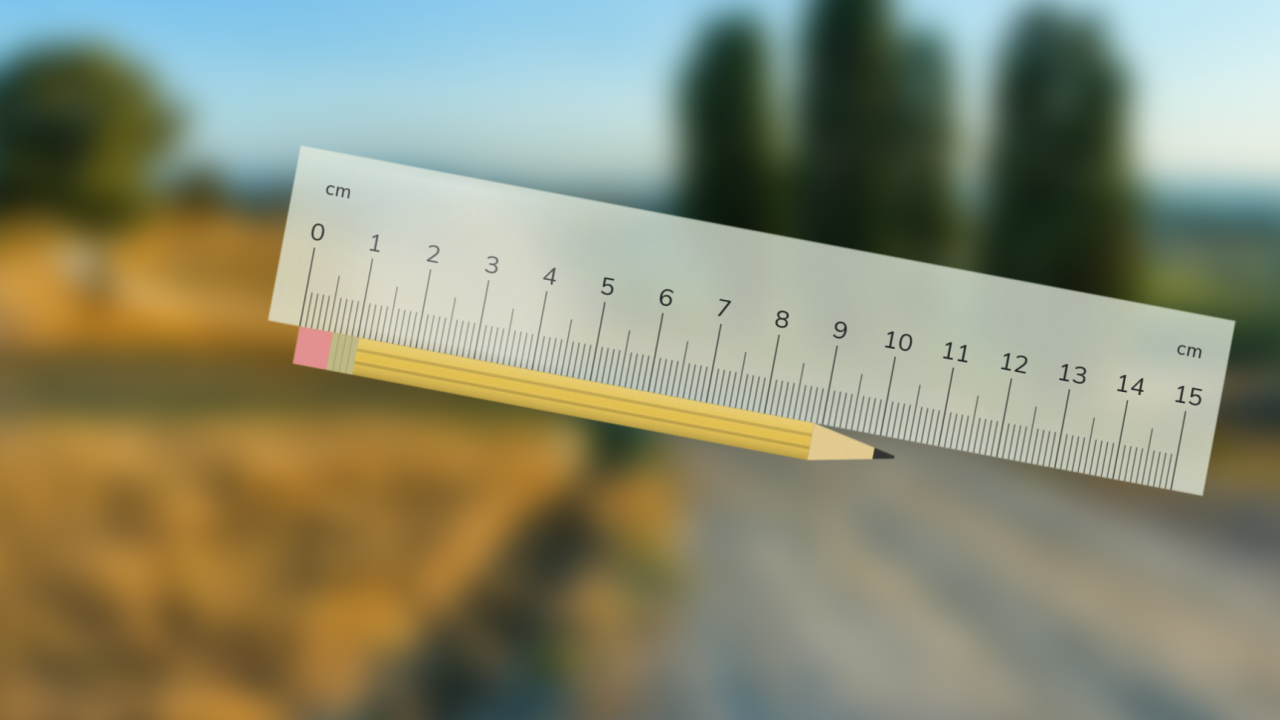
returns 10.3 (cm)
